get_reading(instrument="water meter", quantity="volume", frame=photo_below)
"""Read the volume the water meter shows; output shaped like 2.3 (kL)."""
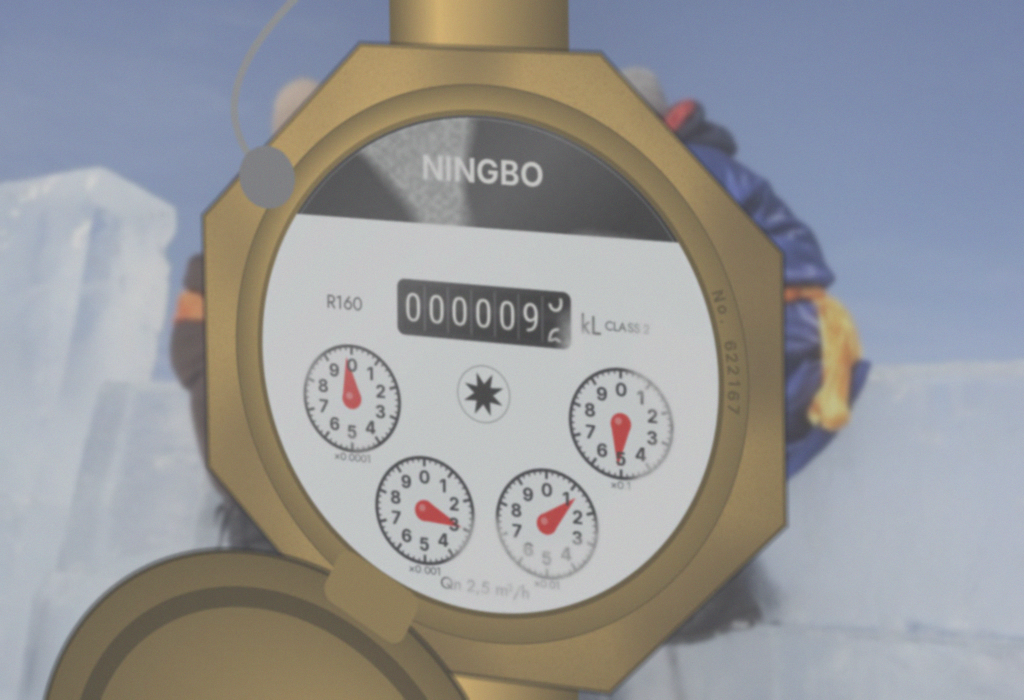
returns 95.5129 (kL)
